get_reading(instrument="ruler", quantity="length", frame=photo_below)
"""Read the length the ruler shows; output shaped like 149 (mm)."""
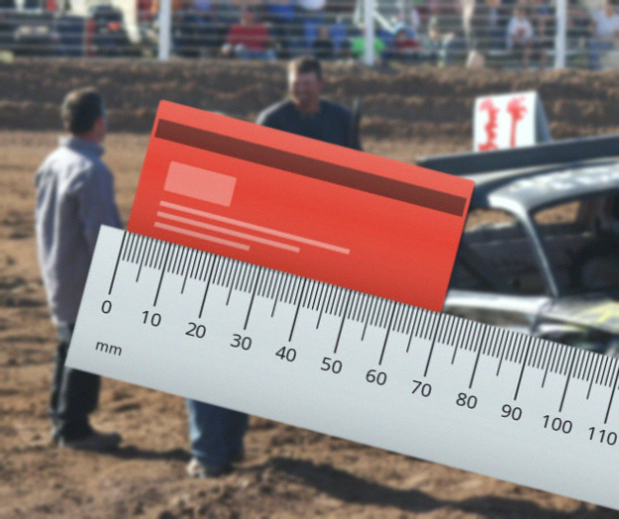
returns 70 (mm)
